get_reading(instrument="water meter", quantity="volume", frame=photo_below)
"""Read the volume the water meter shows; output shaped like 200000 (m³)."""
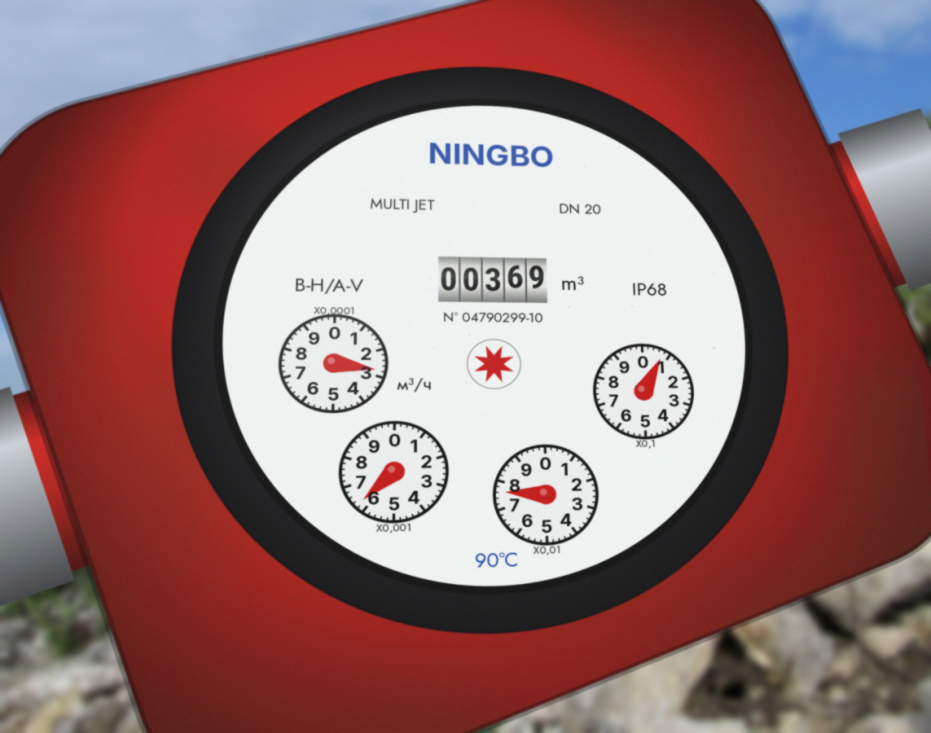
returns 369.0762 (m³)
